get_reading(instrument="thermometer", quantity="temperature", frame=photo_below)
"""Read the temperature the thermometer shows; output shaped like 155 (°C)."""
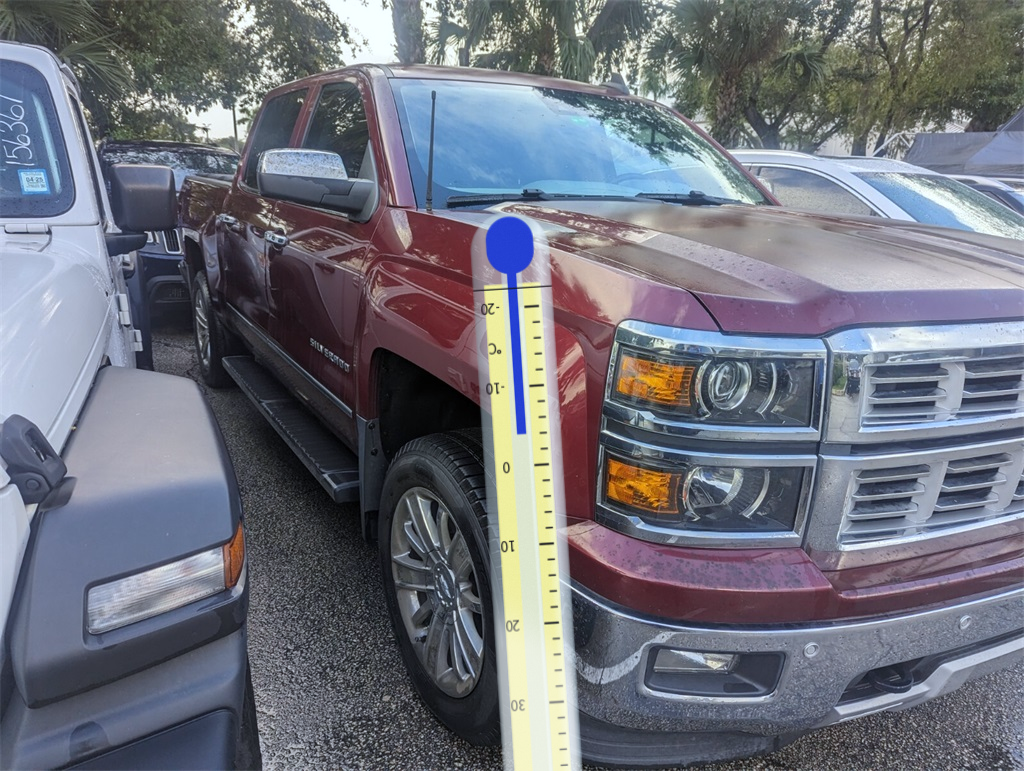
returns -4 (°C)
